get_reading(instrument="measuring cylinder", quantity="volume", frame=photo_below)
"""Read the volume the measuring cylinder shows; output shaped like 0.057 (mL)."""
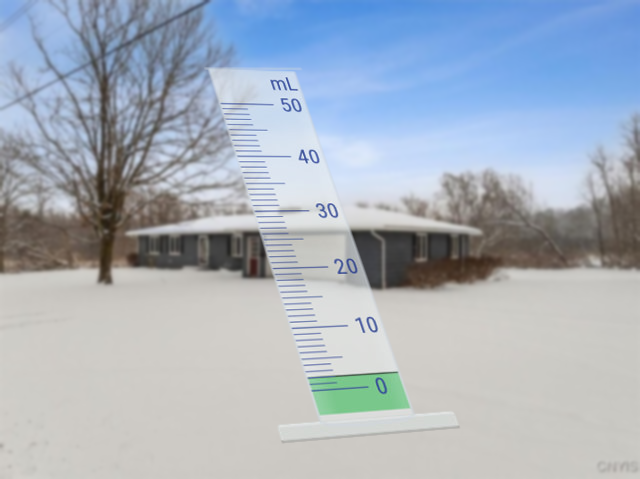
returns 2 (mL)
